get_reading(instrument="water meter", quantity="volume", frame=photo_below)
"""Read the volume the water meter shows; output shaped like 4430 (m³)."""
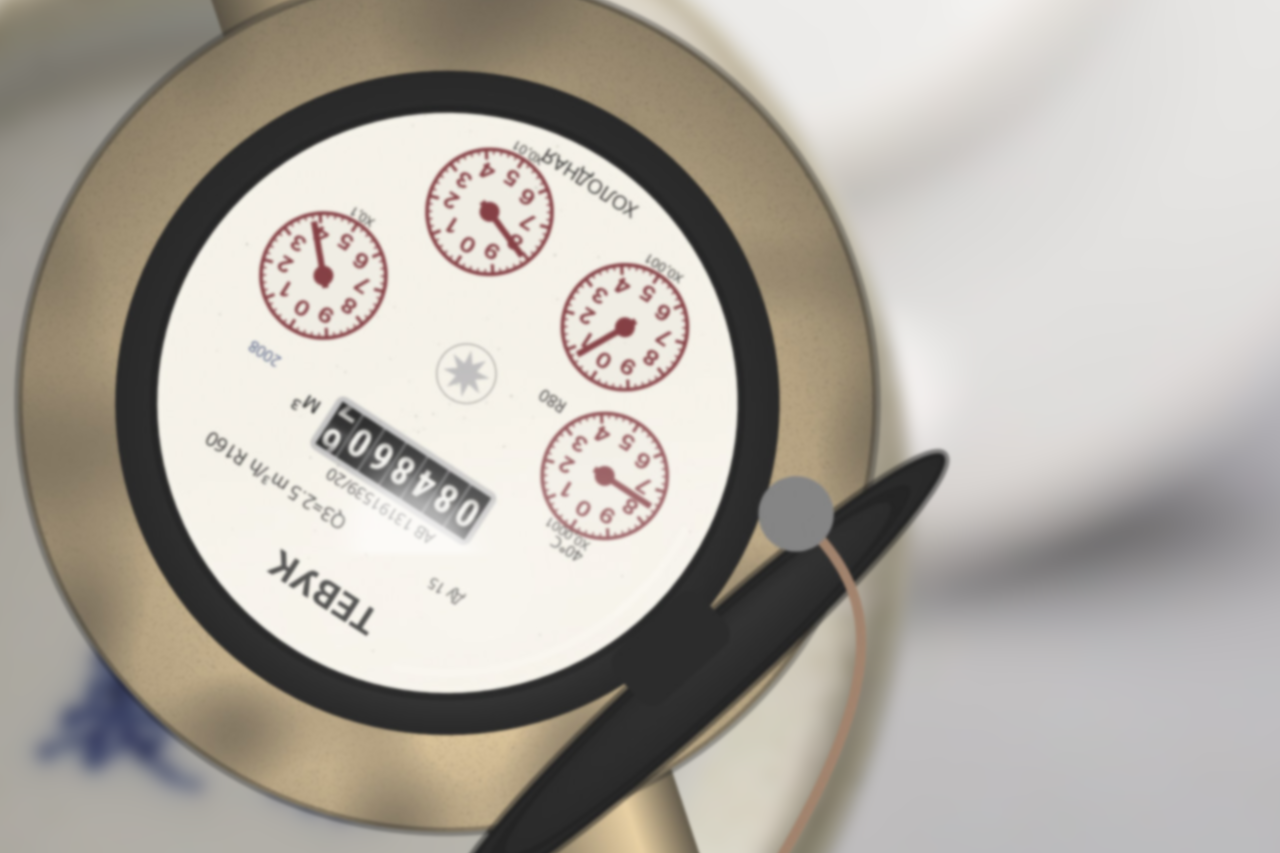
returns 848606.3807 (m³)
